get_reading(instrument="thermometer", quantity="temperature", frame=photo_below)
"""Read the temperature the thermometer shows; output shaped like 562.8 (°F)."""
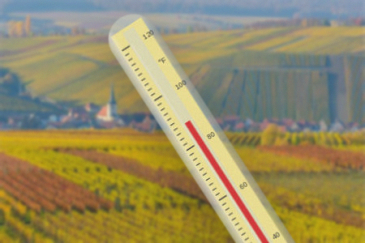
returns 88 (°F)
